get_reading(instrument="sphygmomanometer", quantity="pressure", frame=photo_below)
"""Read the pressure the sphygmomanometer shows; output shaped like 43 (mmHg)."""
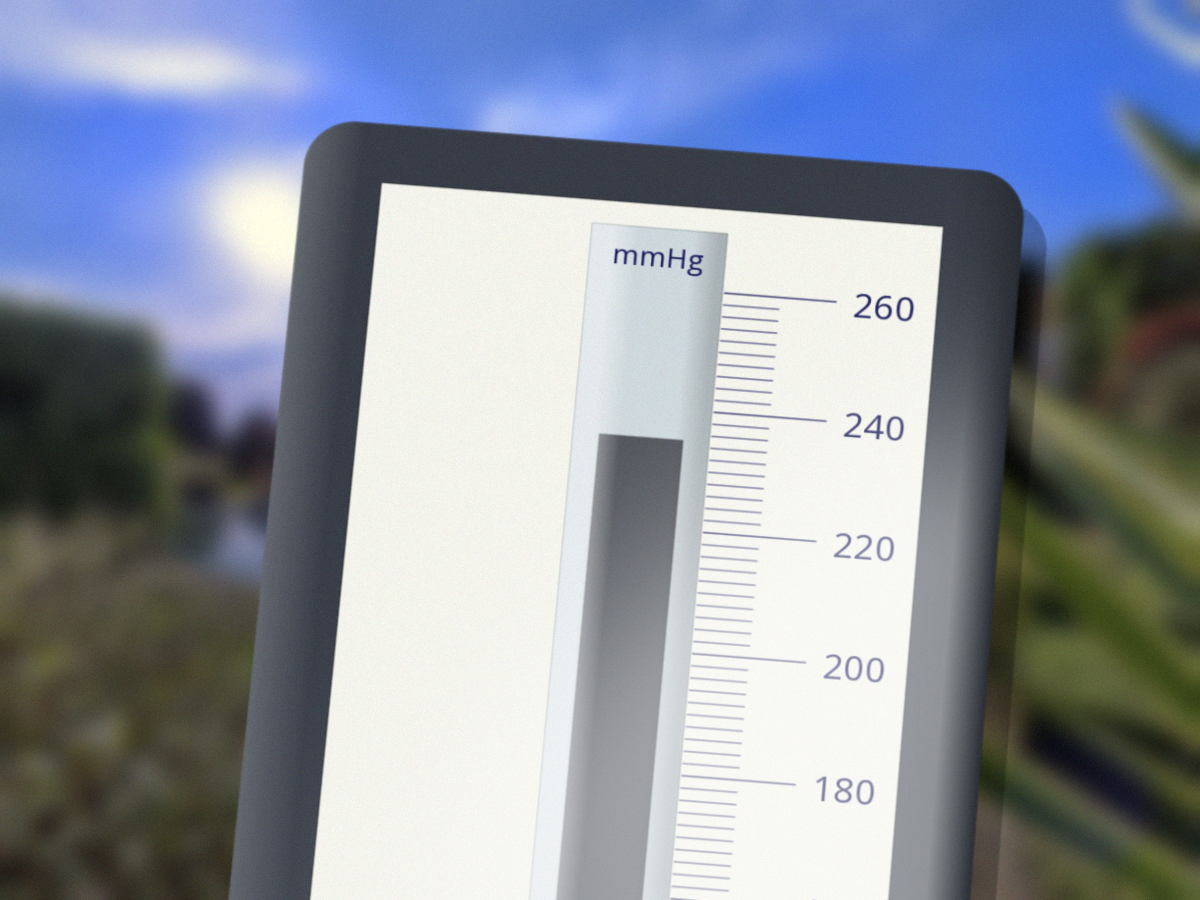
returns 235 (mmHg)
